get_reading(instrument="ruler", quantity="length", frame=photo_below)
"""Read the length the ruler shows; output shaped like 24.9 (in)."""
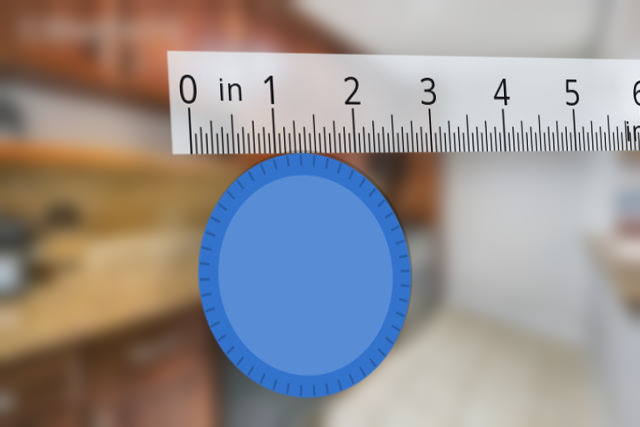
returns 2.625 (in)
